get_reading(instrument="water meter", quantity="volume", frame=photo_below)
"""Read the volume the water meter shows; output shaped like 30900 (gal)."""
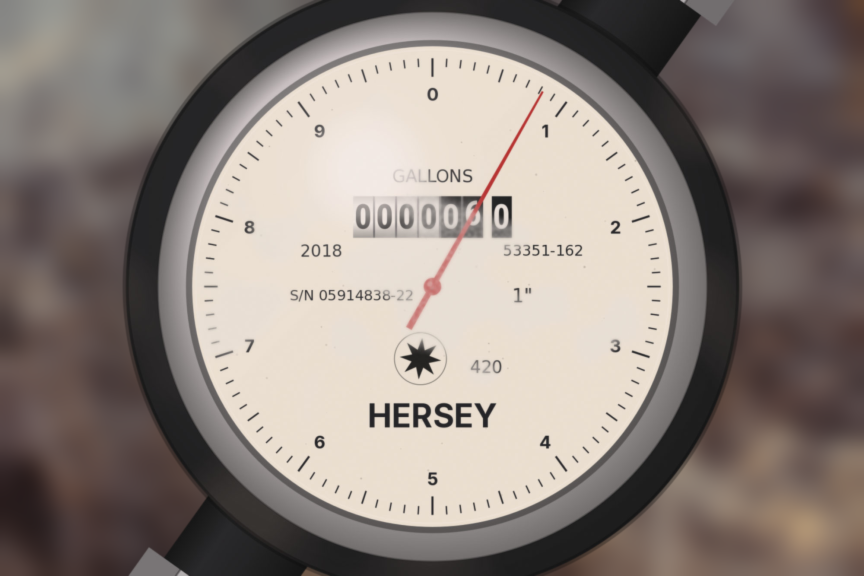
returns 60.8 (gal)
